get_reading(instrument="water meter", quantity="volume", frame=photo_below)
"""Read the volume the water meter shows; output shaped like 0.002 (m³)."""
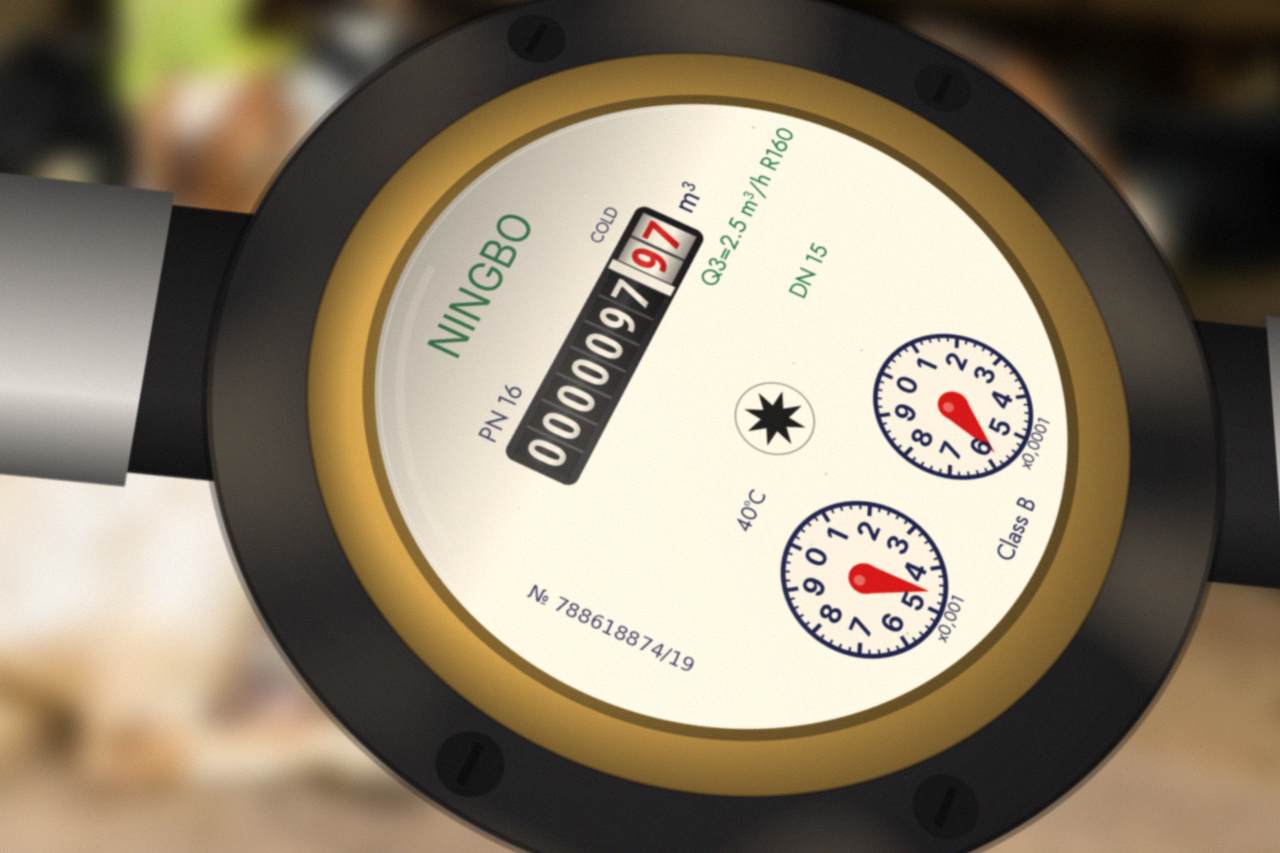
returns 97.9745 (m³)
